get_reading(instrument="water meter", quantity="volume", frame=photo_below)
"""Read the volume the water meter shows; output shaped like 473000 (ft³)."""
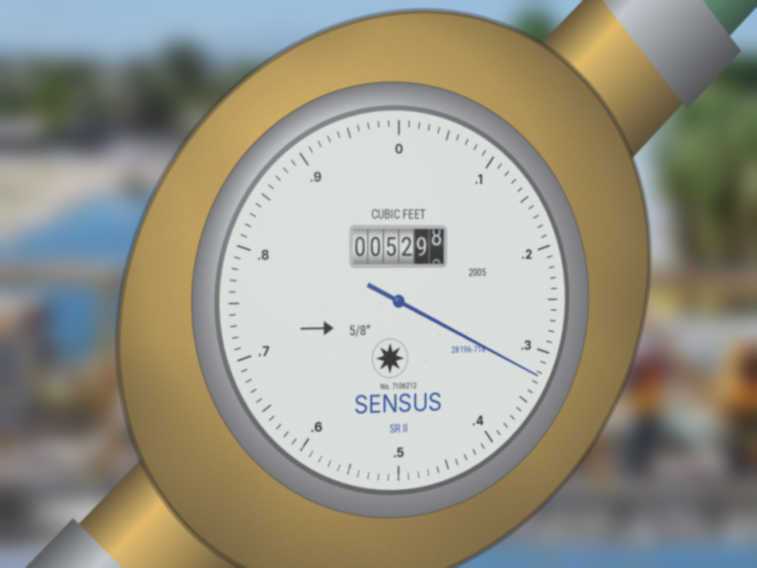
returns 5298.32 (ft³)
